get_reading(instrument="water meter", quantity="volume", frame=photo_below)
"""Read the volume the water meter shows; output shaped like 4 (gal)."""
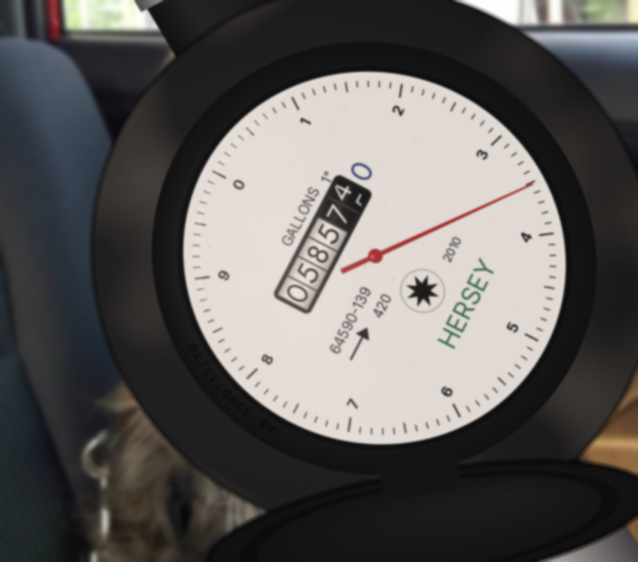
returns 585743.5 (gal)
